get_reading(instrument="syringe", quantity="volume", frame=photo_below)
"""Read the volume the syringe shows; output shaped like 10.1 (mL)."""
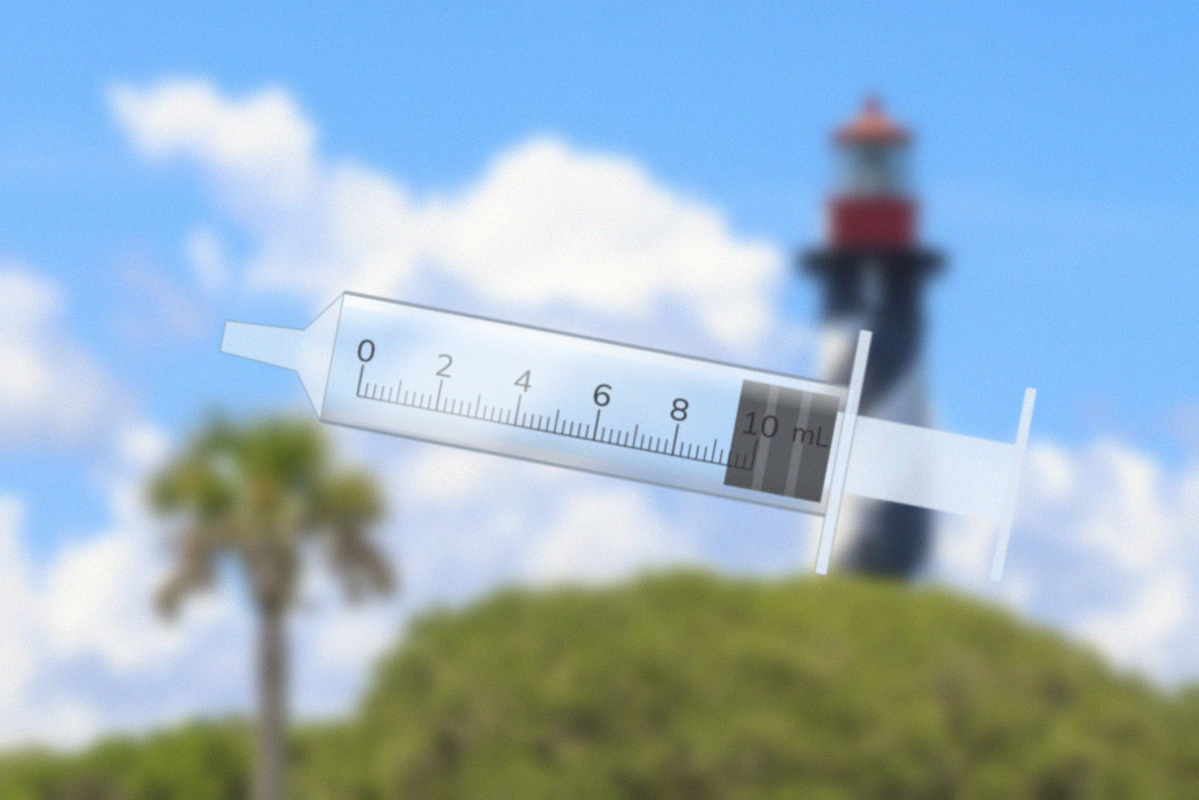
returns 9.4 (mL)
